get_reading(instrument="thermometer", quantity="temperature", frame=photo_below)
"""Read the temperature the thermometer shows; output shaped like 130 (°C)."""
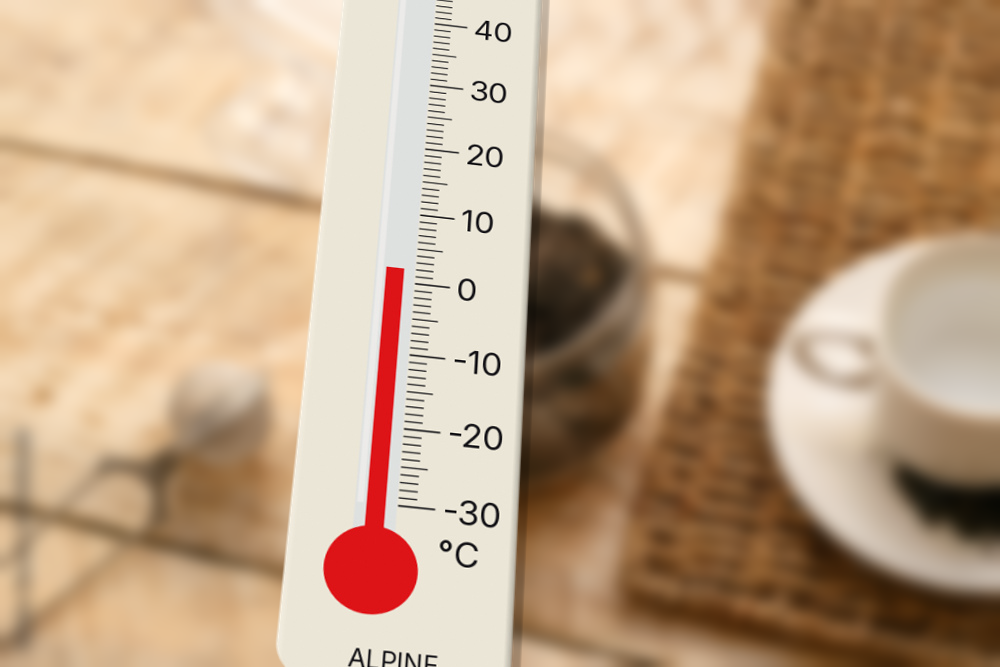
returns 2 (°C)
